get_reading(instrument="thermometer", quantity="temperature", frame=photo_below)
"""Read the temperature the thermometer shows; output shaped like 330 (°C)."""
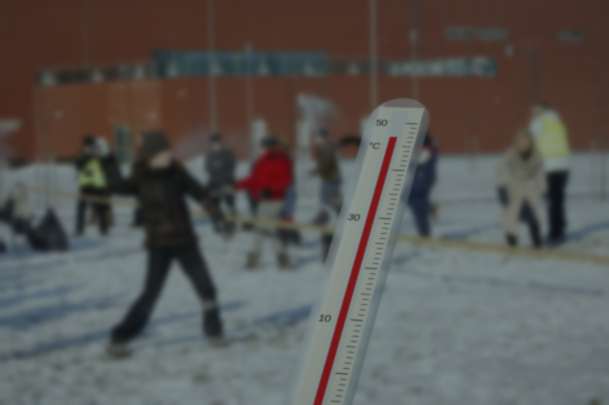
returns 47 (°C)
